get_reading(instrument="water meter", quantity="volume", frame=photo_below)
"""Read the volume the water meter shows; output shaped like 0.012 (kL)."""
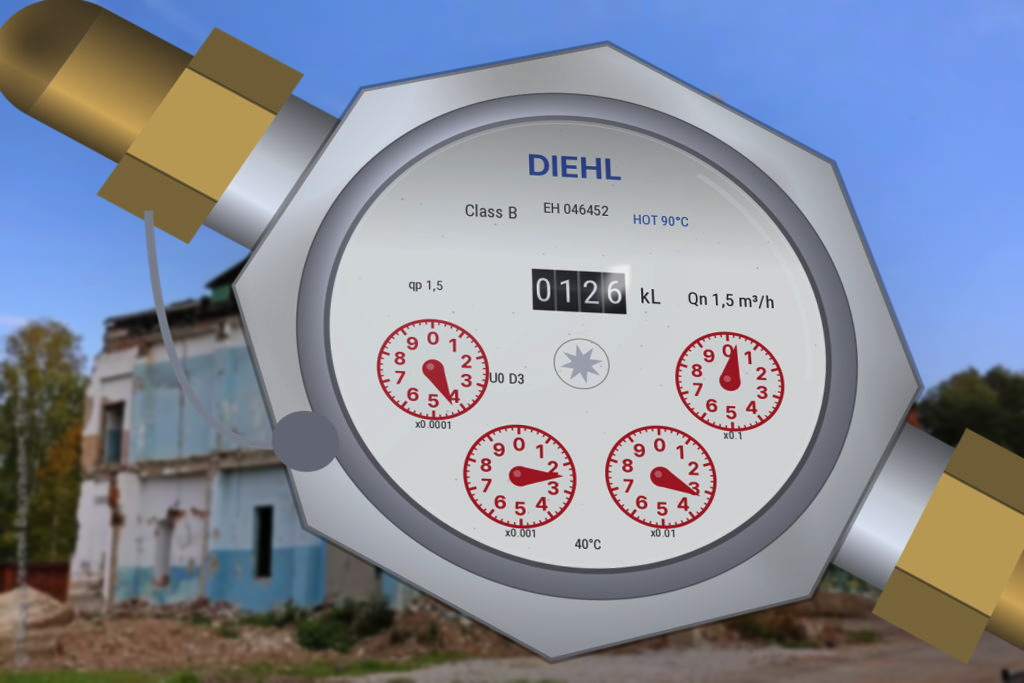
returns 126.0324 (kL)
